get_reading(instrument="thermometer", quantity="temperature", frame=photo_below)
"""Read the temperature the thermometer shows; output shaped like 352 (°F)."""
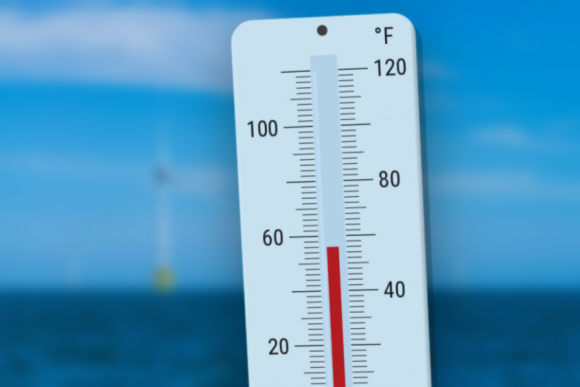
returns 56 (°F)
